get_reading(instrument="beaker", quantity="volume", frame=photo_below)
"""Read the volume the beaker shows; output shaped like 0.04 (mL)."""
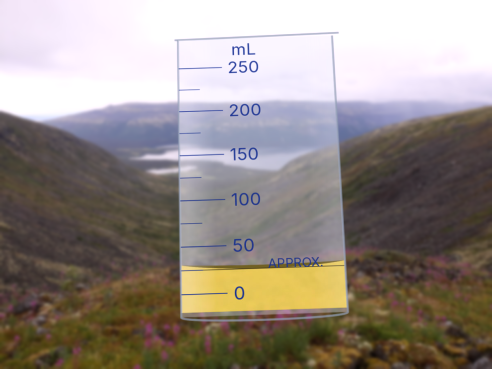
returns 25 (mL)
